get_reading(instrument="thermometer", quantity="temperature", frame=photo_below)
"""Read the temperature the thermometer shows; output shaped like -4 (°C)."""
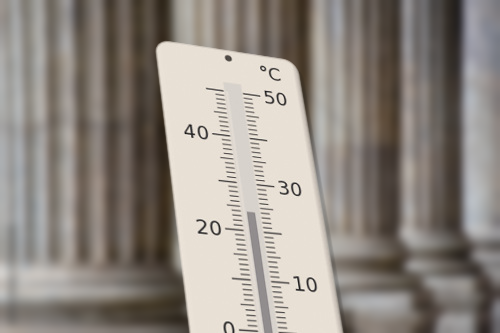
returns 24 (°C)
